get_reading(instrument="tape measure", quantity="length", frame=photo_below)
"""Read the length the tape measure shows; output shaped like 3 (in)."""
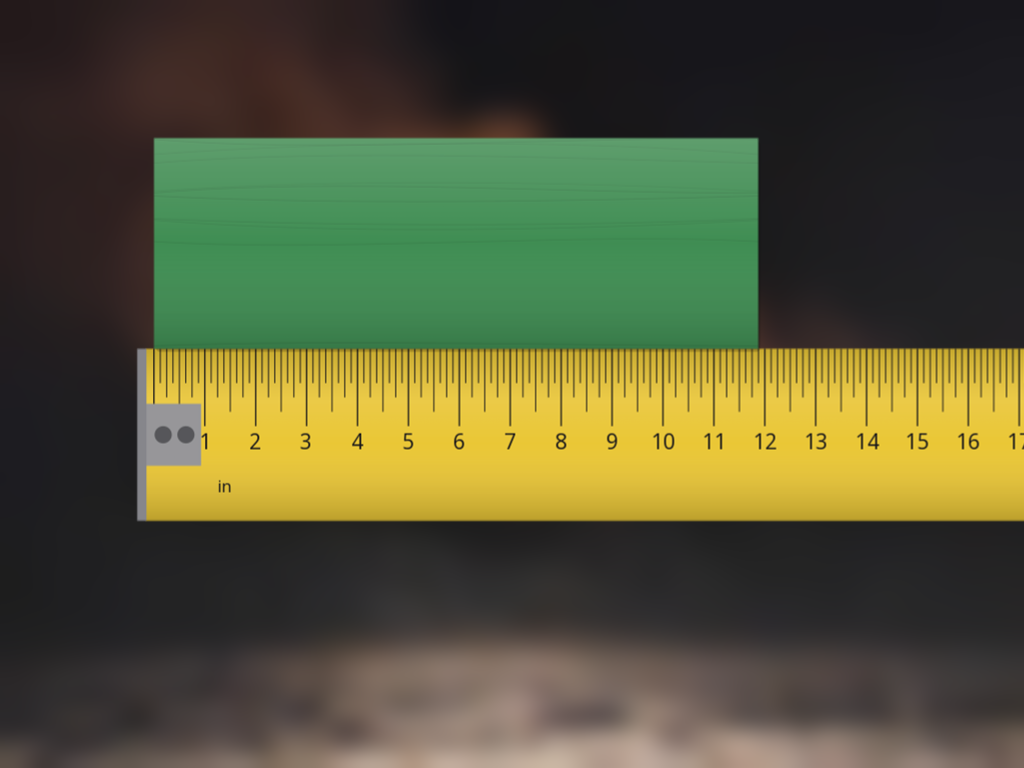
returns 11.875 (in)
